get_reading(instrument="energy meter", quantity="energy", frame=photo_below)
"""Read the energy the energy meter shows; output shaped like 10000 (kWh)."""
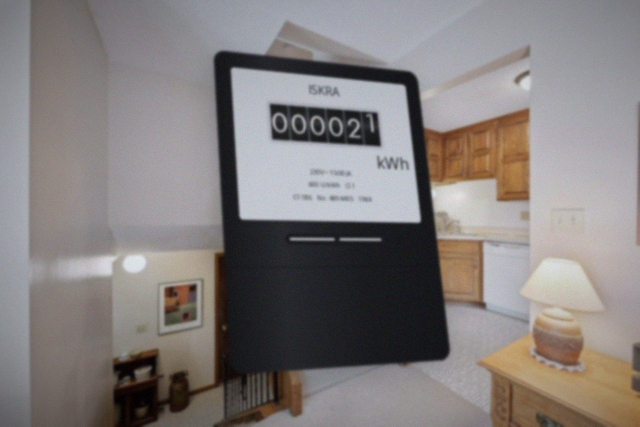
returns 21 (kWh)
